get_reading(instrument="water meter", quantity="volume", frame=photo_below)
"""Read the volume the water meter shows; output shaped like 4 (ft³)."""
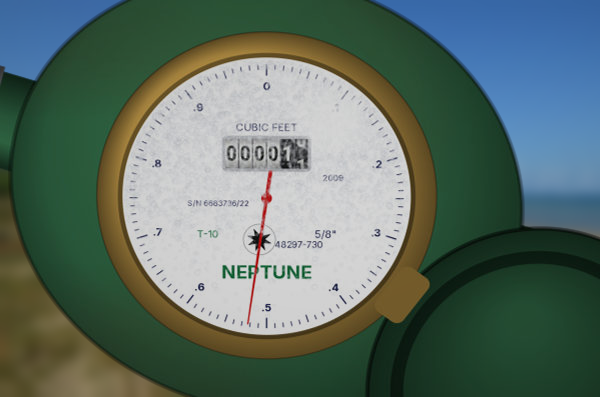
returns 10.52 (ft³)
